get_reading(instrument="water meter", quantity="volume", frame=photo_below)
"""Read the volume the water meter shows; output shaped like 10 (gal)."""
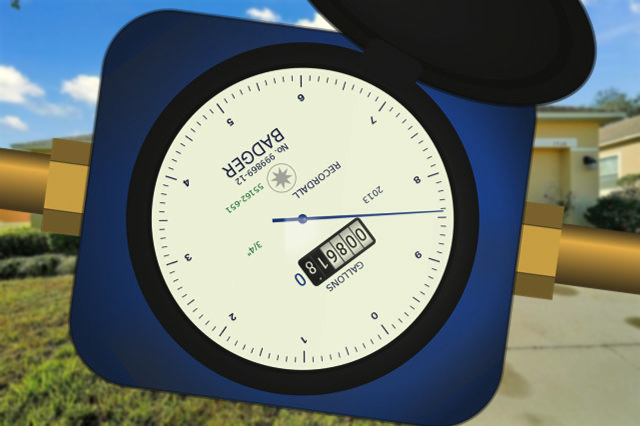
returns 86178.4 (gal)
